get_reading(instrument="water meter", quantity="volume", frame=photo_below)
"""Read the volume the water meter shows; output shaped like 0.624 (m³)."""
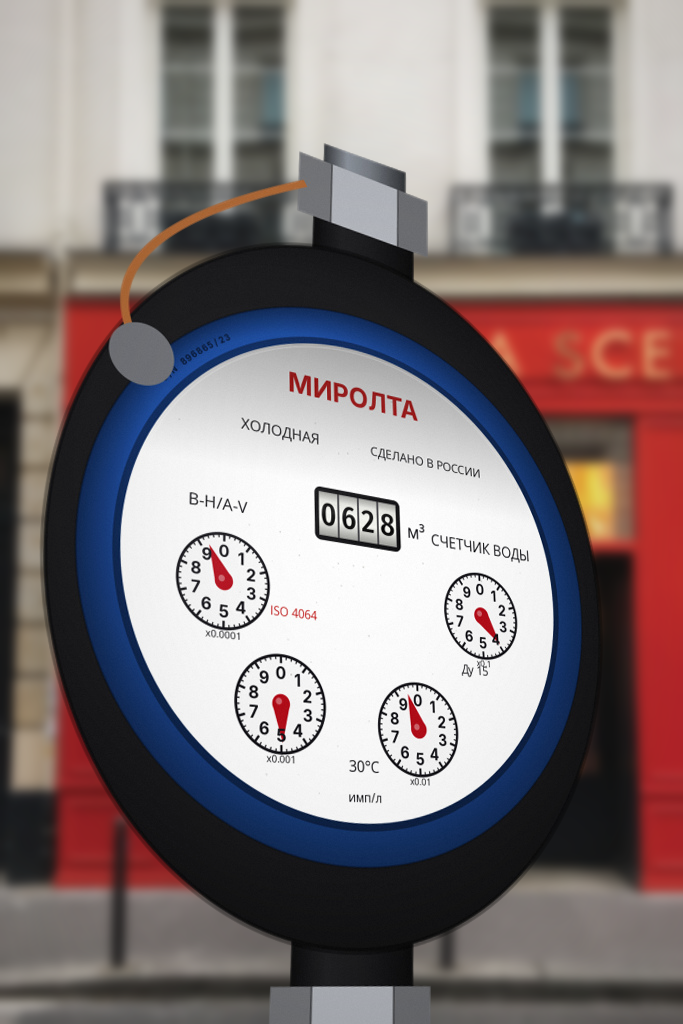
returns 628.3949 (m³)
